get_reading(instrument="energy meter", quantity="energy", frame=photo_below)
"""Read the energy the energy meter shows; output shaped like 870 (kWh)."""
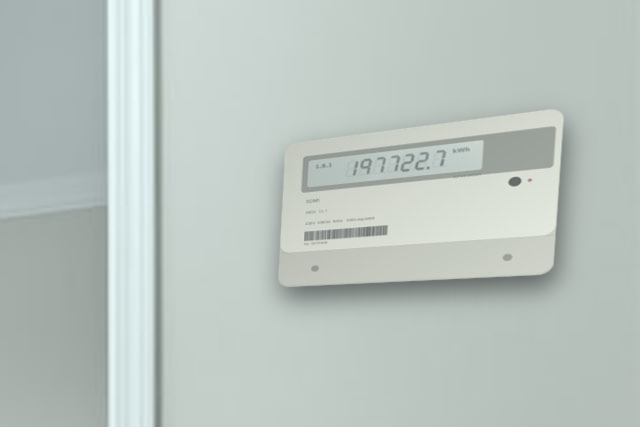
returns 197722.7 (kWh)
